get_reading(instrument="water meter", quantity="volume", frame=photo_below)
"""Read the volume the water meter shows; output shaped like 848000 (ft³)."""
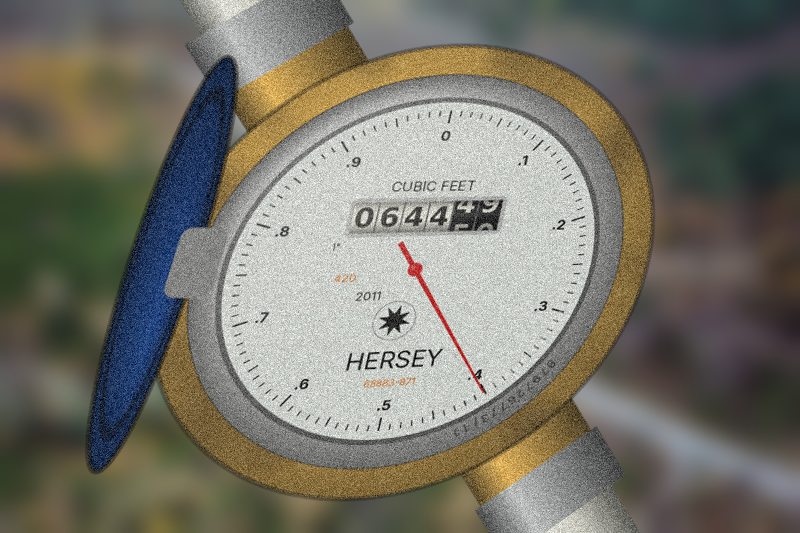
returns 64449.40 (ft³)
